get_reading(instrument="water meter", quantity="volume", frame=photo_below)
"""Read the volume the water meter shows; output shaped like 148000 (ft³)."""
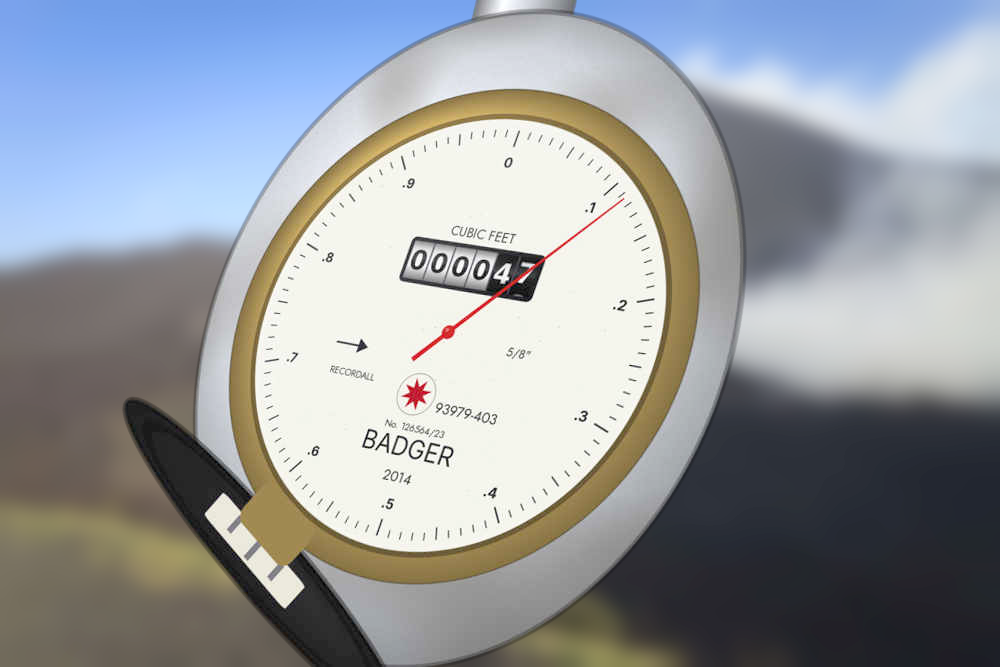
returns 47.11 (ft³)
